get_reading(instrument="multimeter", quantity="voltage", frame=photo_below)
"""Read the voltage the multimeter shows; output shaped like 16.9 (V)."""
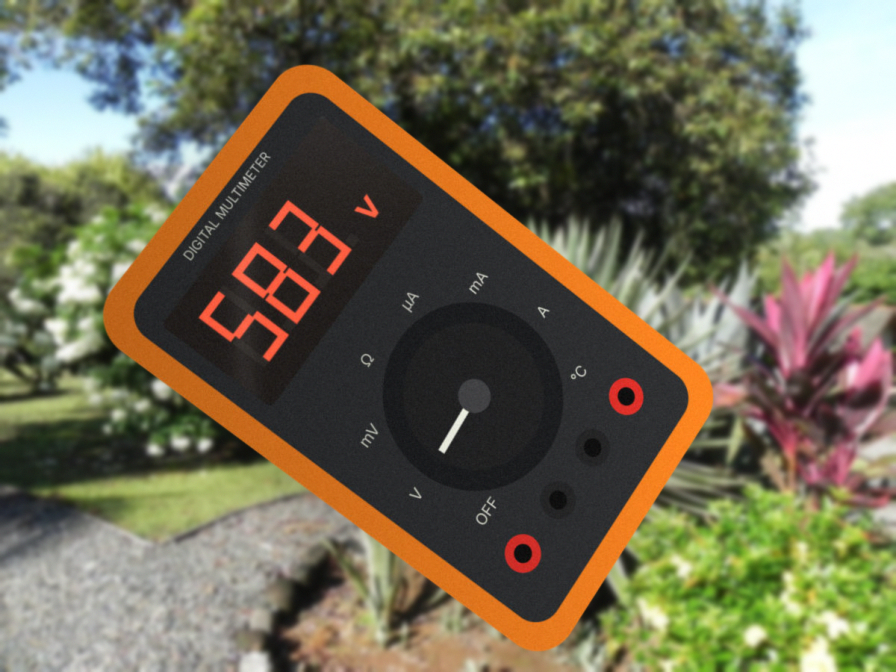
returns 583 (V)
